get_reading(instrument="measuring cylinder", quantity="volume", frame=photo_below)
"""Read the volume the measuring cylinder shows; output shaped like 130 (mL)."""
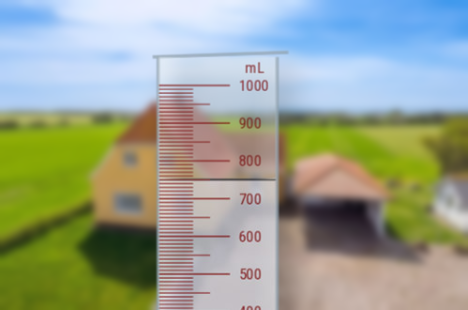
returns 750 (mL)
